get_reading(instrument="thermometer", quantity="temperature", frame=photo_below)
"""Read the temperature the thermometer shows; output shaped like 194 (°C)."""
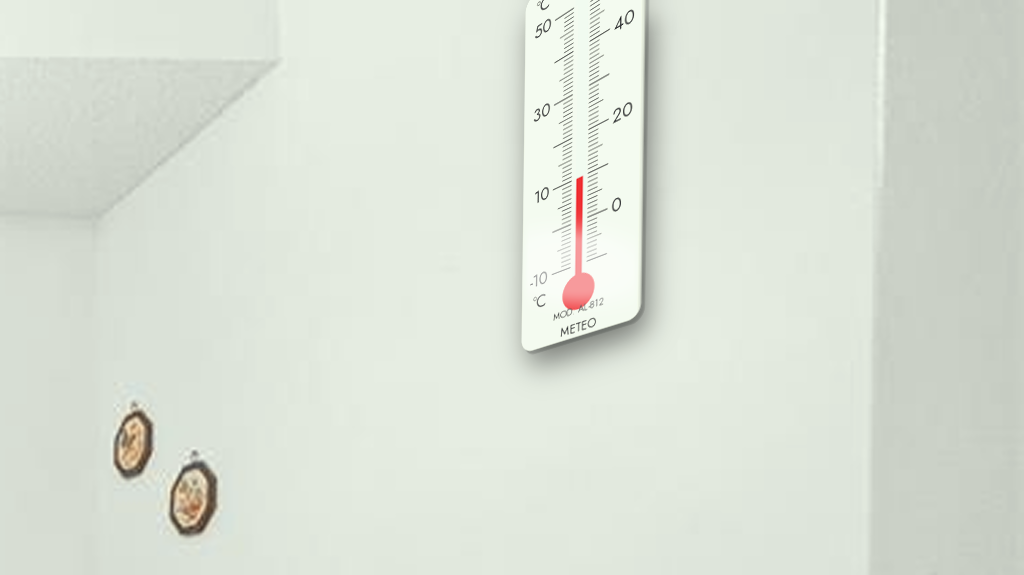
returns 10 (°C)
